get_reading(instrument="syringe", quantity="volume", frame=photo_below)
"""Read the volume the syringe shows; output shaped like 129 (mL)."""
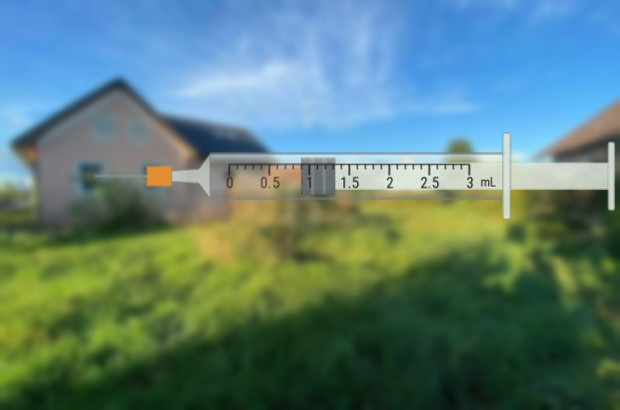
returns 0.9 (mL)
